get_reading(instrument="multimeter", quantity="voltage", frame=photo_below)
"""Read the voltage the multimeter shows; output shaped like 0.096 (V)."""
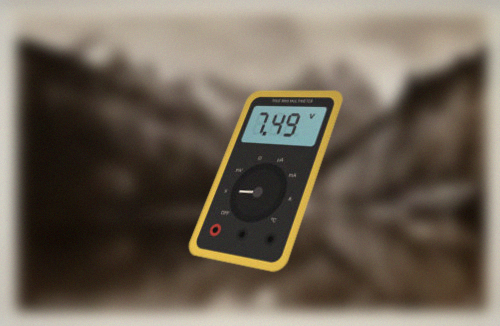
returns 7.49 (V)
